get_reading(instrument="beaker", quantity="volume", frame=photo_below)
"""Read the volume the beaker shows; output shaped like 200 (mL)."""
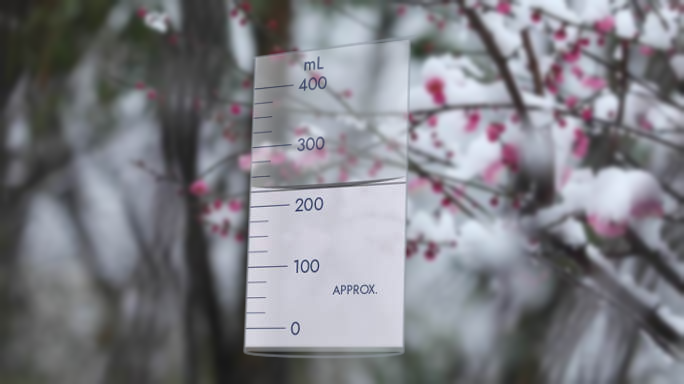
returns 225 (mL)
